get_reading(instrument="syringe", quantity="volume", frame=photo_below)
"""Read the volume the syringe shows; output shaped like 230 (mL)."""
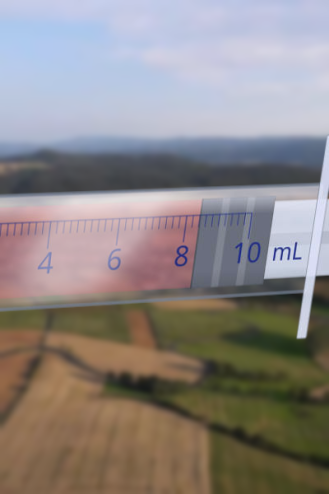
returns 8.4 (mL)
